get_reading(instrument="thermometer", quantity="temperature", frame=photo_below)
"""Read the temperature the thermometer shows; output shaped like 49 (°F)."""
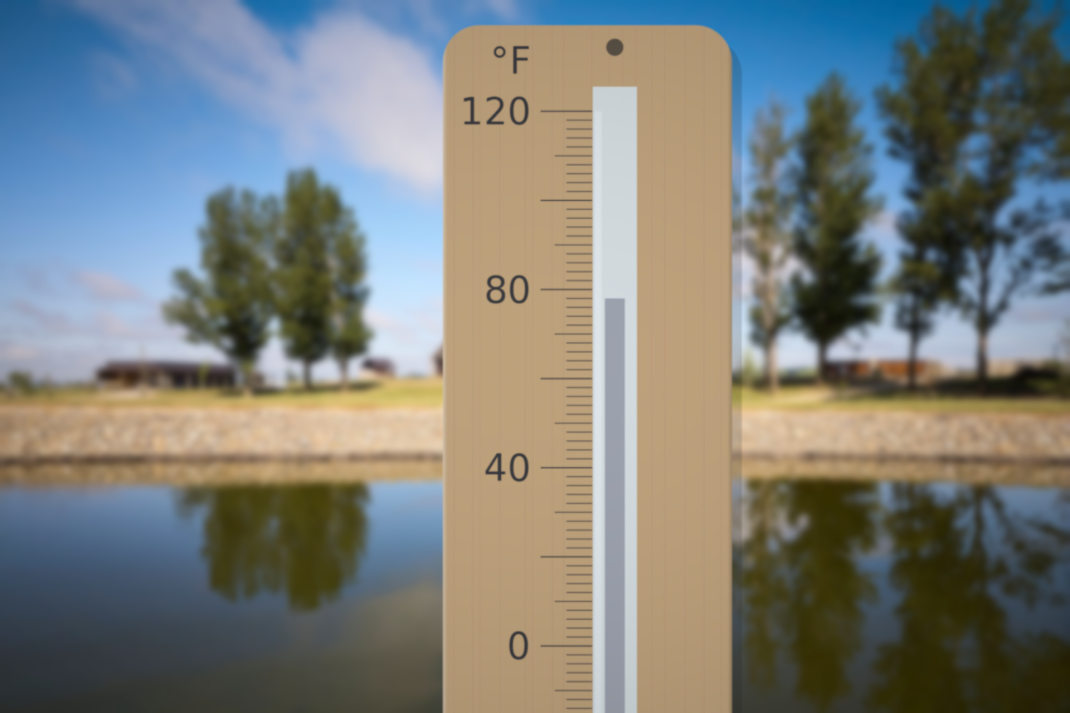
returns 78 (°F)
